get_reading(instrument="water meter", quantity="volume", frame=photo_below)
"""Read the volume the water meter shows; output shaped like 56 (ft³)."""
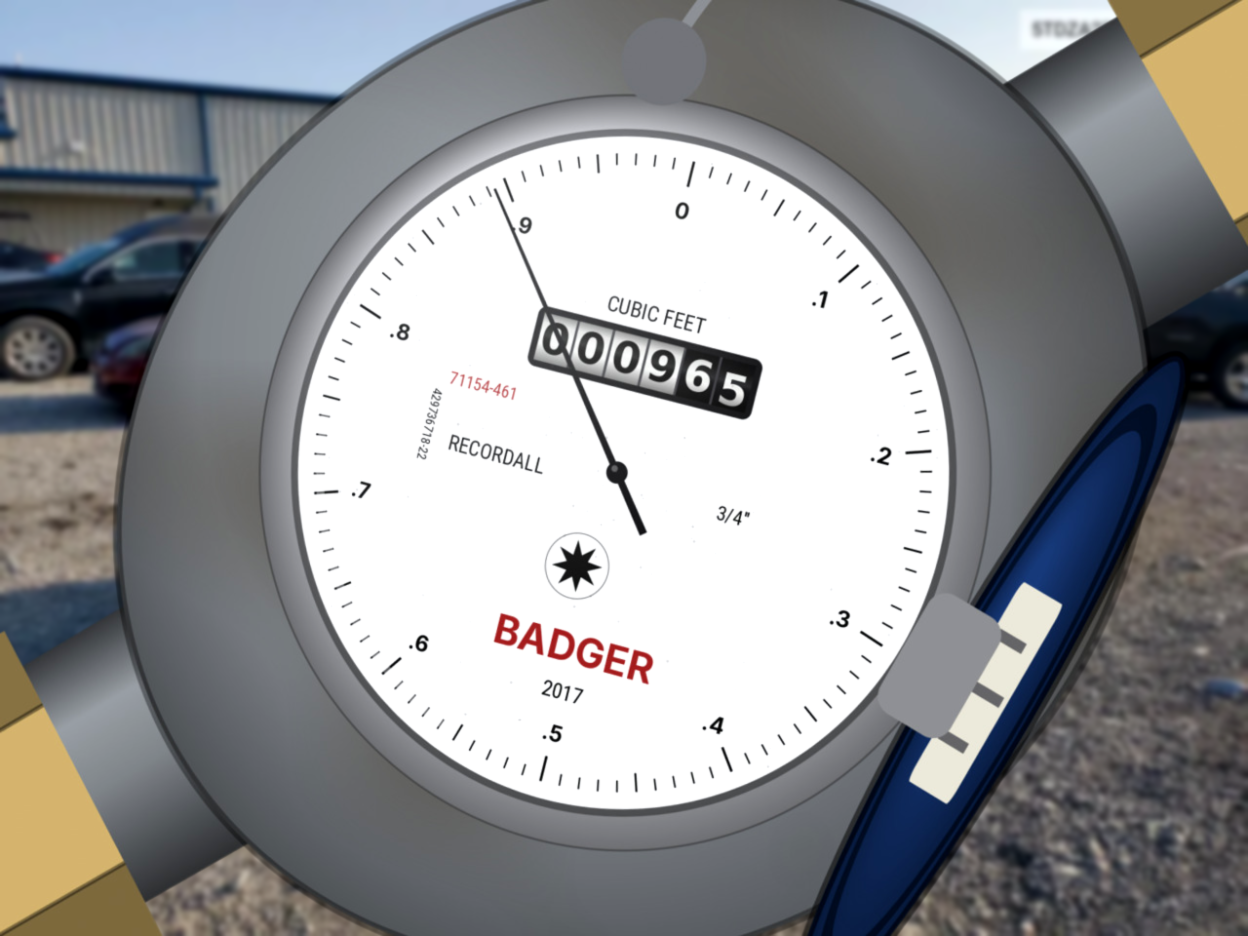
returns 964.89 (ft³)
